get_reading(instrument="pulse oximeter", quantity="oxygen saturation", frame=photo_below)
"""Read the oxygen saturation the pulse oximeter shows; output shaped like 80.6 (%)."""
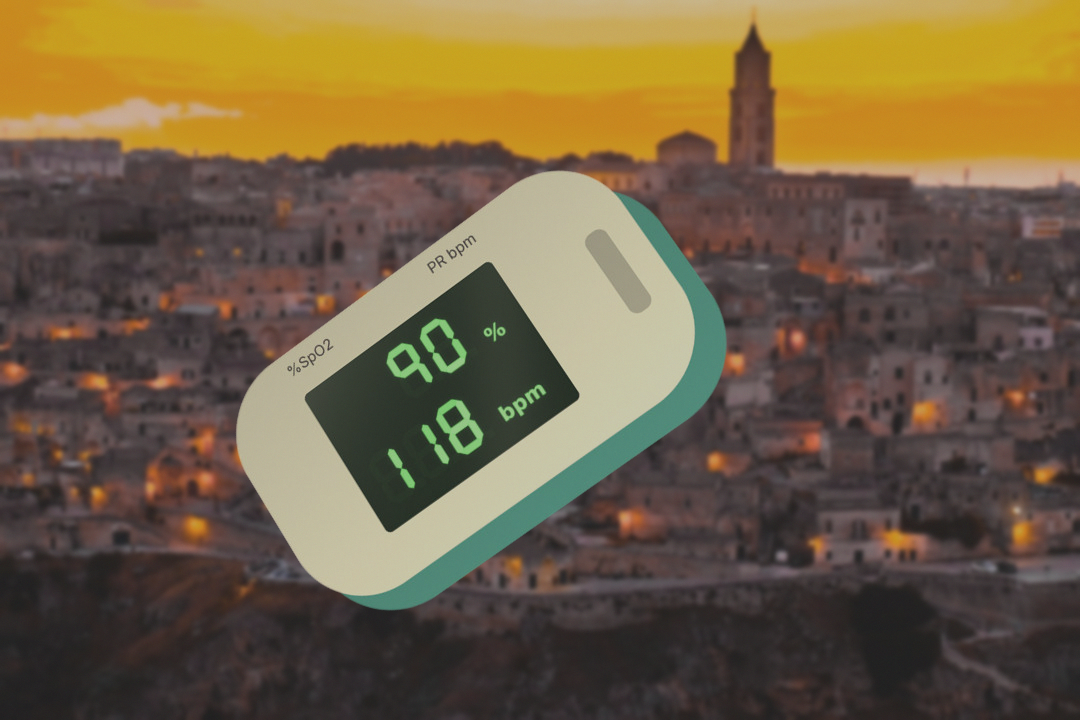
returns 90 (%)
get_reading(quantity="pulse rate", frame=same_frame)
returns 118 (bpm)
